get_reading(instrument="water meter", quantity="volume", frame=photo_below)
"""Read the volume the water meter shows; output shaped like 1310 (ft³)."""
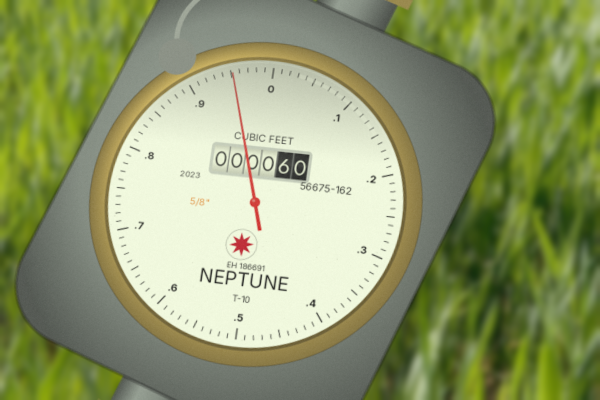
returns 59.95 (ft³)
